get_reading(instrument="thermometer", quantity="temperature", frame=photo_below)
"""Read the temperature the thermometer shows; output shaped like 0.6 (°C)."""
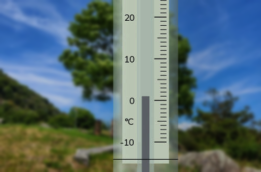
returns 1 (°C)
